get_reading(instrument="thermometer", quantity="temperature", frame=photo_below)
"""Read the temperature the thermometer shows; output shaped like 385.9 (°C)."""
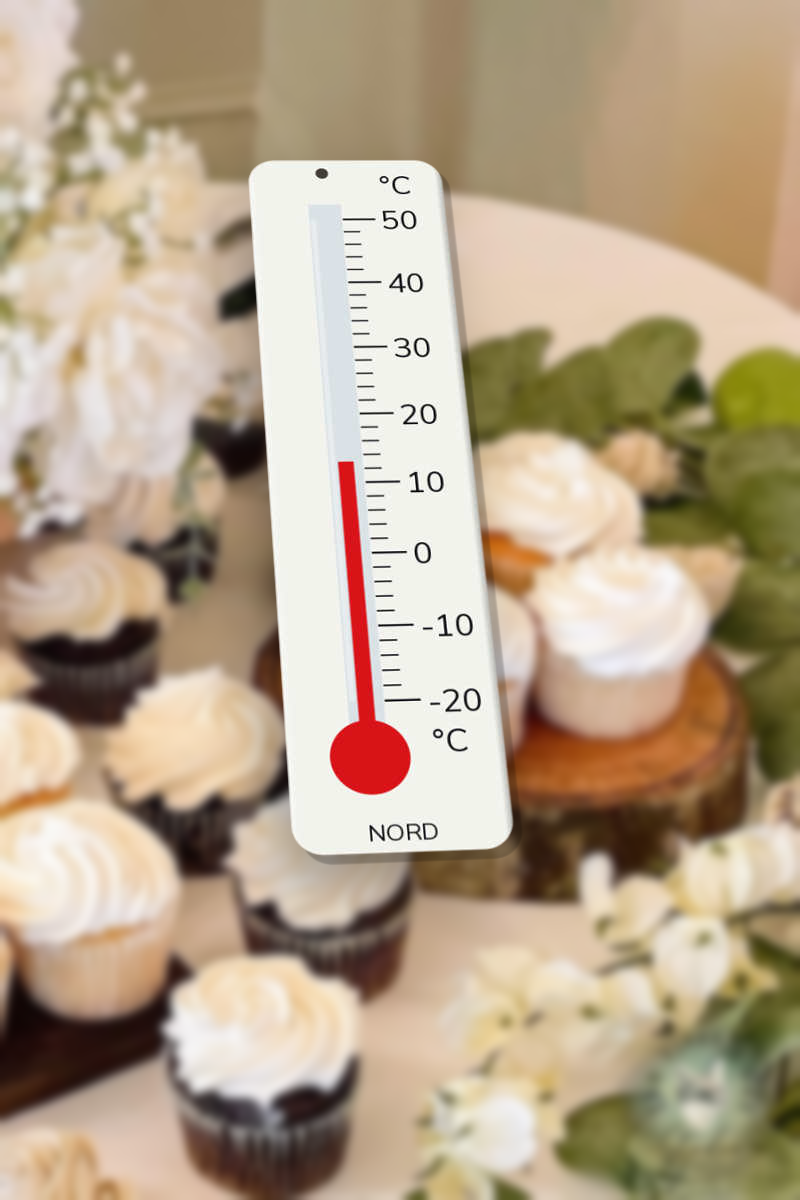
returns 13 (°C)
